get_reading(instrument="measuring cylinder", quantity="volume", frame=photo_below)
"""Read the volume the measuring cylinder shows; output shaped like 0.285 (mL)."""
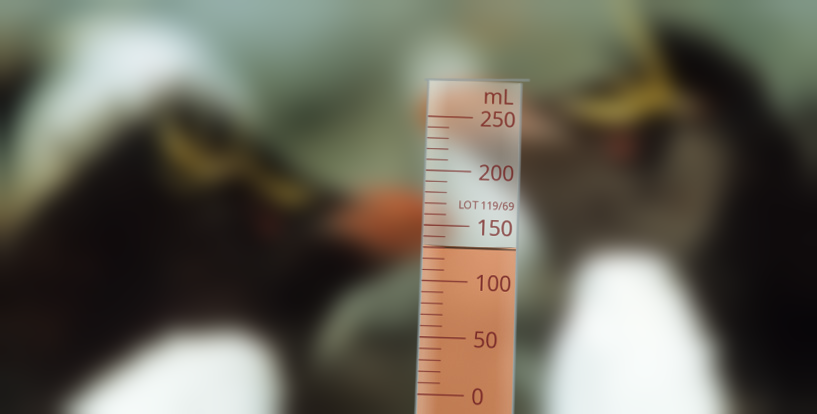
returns 130 (mL)
